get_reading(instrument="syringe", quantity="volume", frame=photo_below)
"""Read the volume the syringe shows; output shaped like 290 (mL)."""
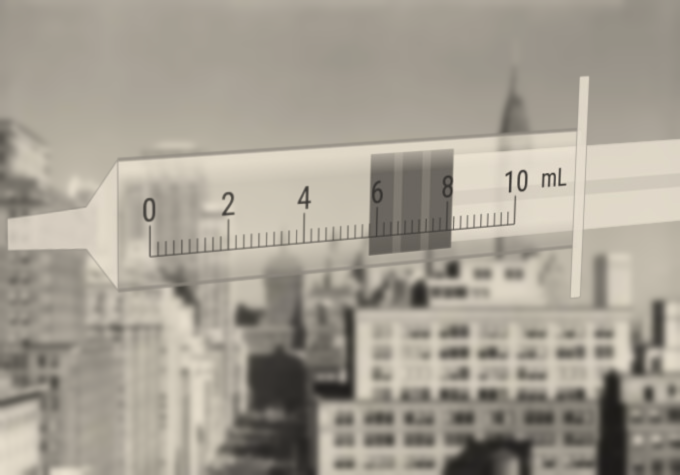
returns 5.8 (mL)
